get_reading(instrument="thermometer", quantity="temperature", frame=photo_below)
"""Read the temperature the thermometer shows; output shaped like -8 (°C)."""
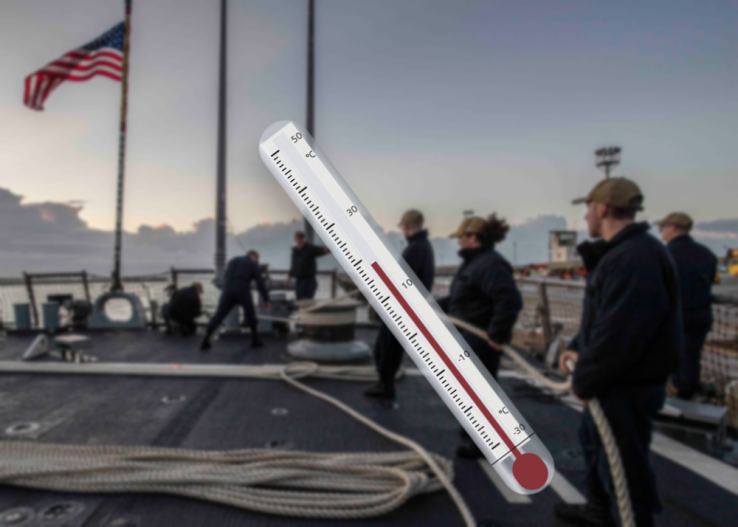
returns 18 (°C)
